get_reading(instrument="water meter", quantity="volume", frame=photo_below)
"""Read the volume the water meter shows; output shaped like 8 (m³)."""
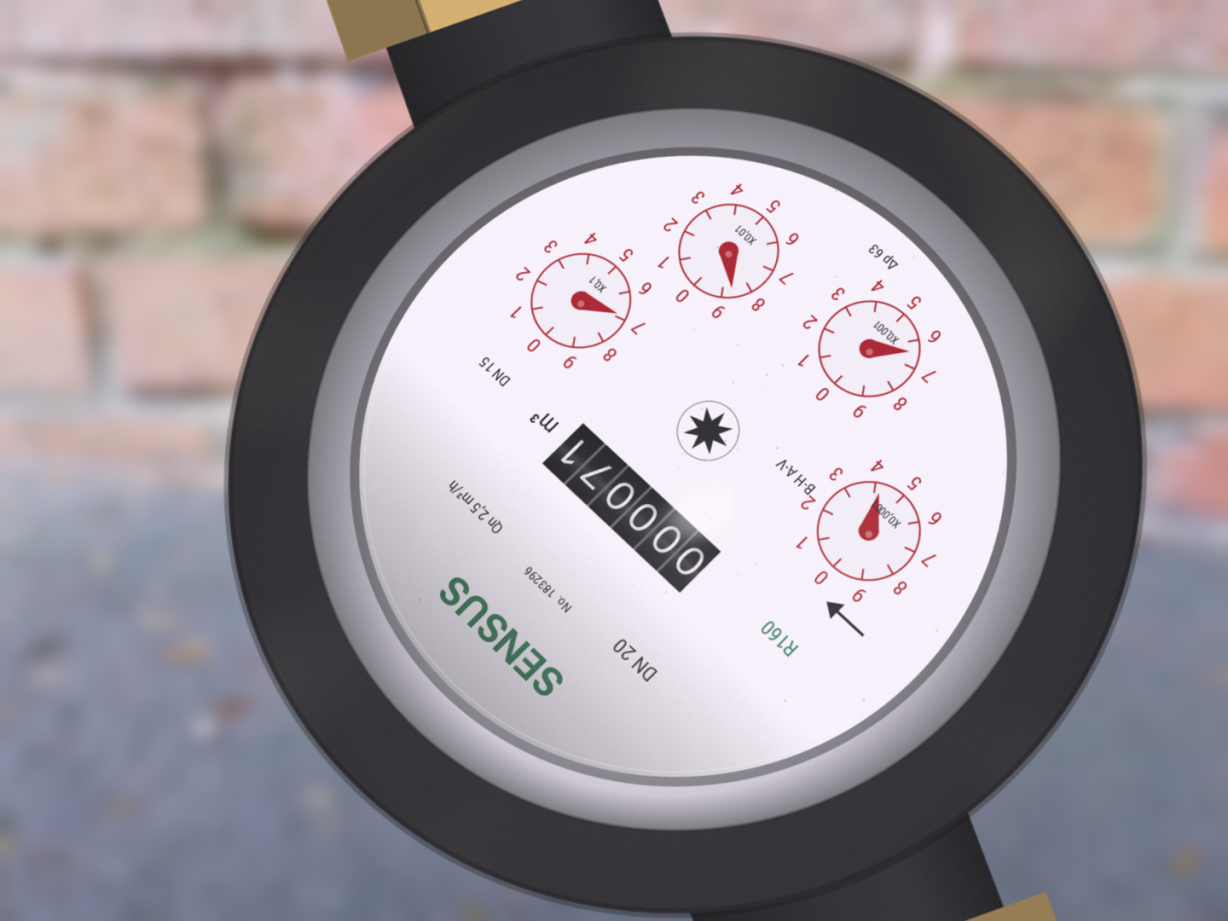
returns 71.6864 (m³)
